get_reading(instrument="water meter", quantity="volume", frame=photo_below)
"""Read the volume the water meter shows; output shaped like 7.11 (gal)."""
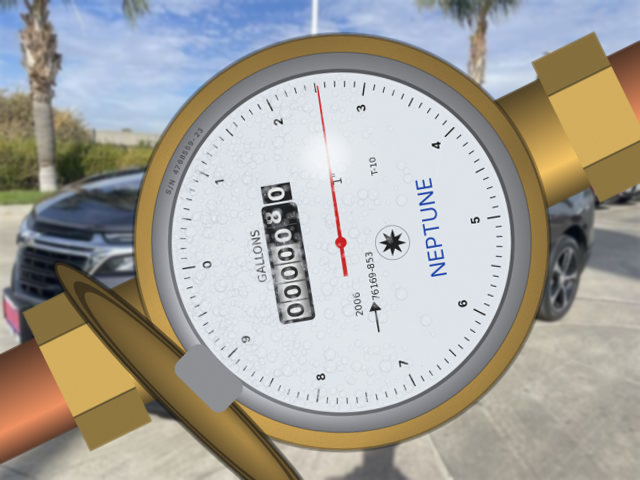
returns 82.5 (gal)
